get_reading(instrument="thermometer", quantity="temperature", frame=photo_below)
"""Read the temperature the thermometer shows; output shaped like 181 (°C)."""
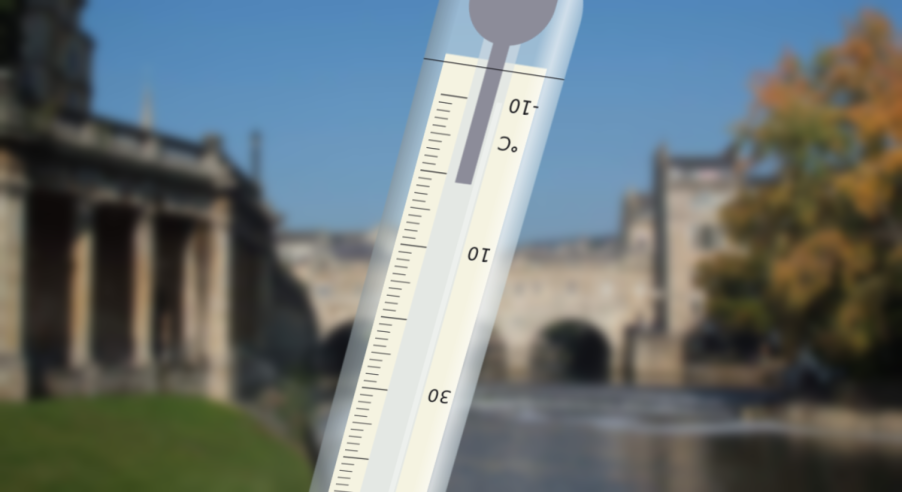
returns 1 (°C)
